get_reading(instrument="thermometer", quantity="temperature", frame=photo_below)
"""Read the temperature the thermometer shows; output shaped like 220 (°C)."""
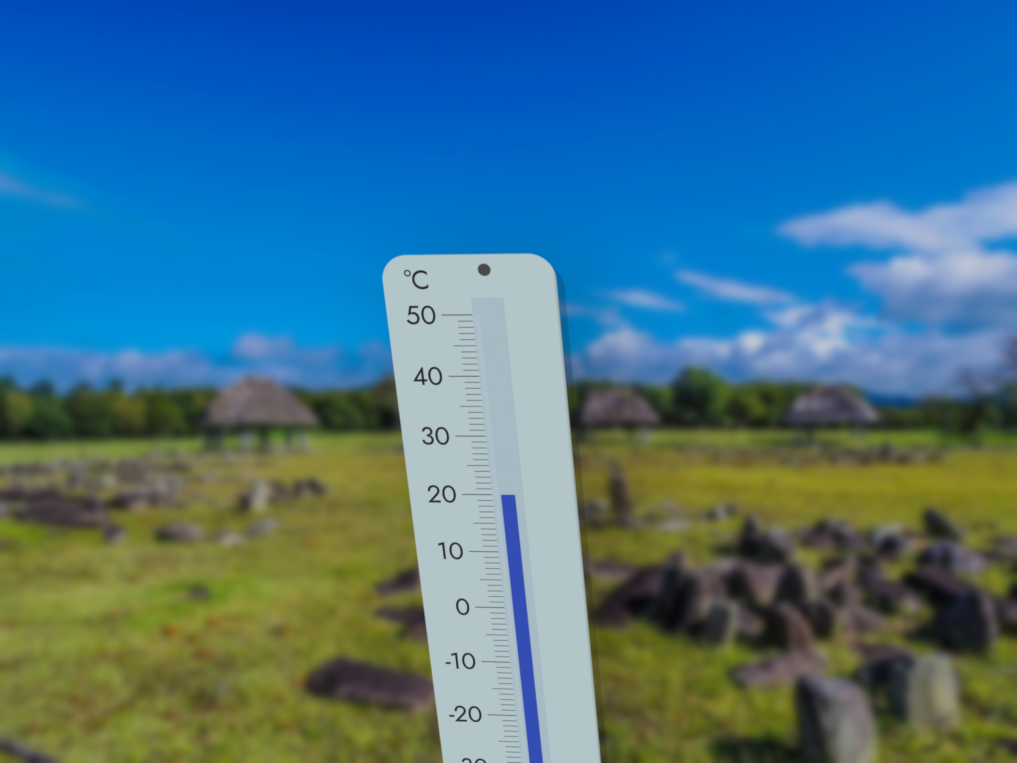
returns 20 (°C)
